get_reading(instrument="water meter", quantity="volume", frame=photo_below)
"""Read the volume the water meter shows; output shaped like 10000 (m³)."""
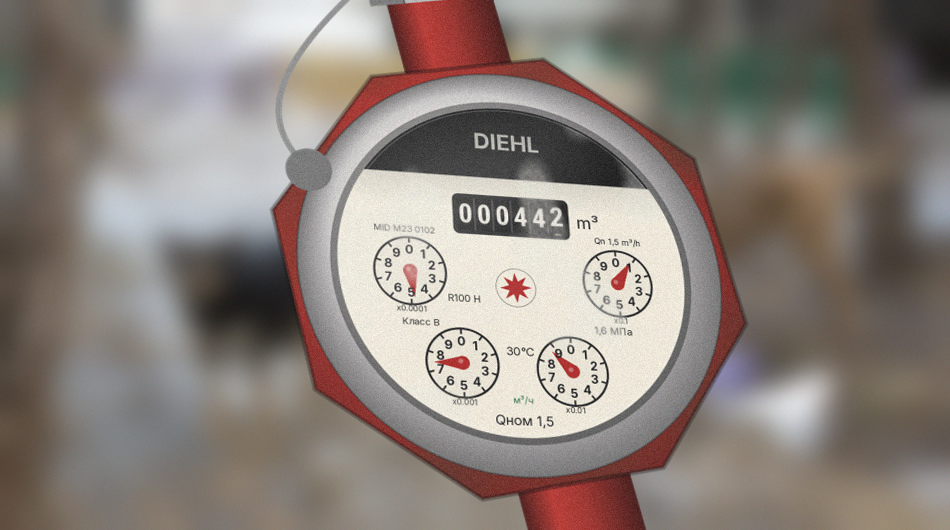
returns 442.0874 (m³)
